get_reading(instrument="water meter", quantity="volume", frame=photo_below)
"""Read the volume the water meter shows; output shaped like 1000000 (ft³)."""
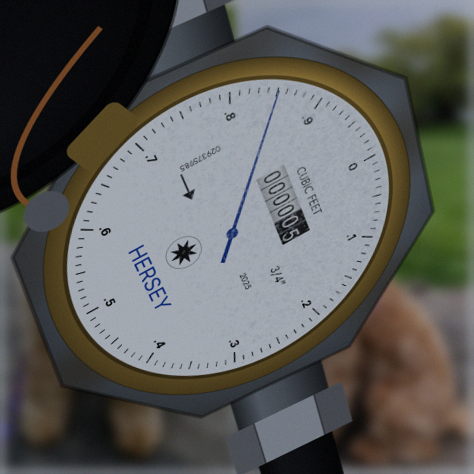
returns 4.85 (ft³)
